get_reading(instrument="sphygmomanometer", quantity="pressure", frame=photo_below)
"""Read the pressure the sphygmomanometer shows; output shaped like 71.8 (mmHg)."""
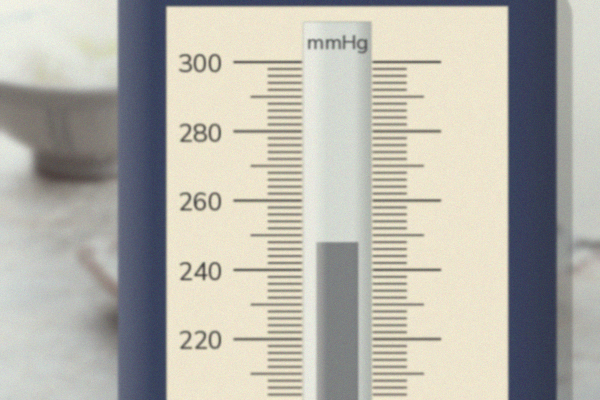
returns 248 (mmHg)
